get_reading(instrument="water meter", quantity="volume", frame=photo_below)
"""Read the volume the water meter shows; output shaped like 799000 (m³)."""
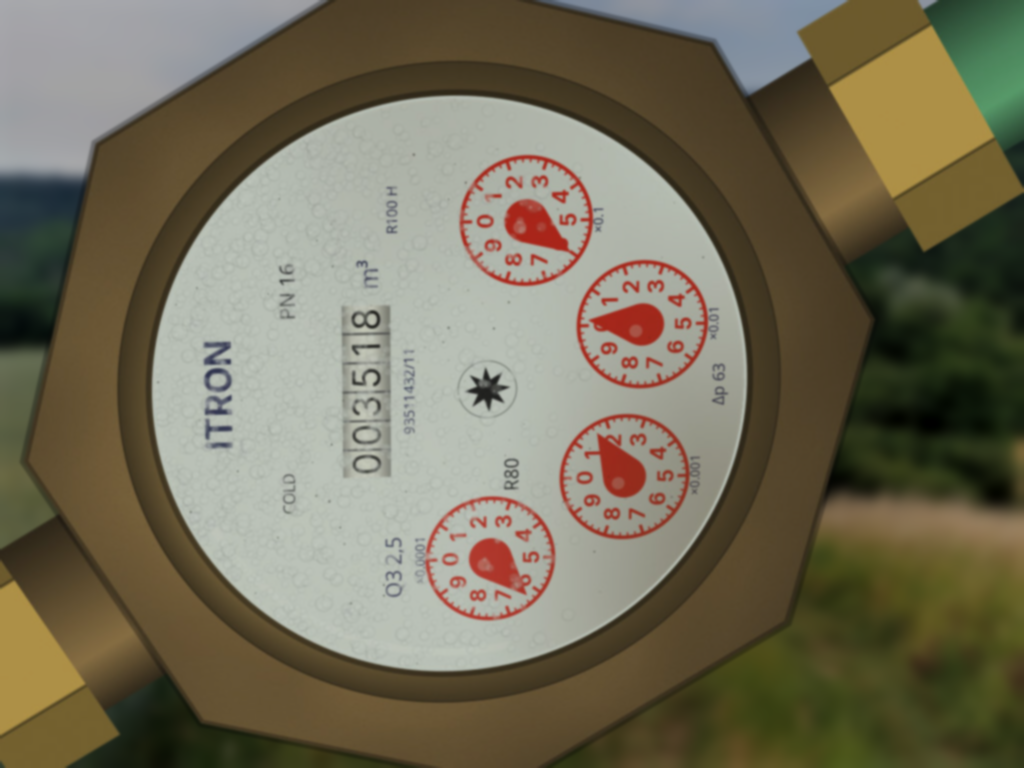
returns 3518.6016 (m³)
